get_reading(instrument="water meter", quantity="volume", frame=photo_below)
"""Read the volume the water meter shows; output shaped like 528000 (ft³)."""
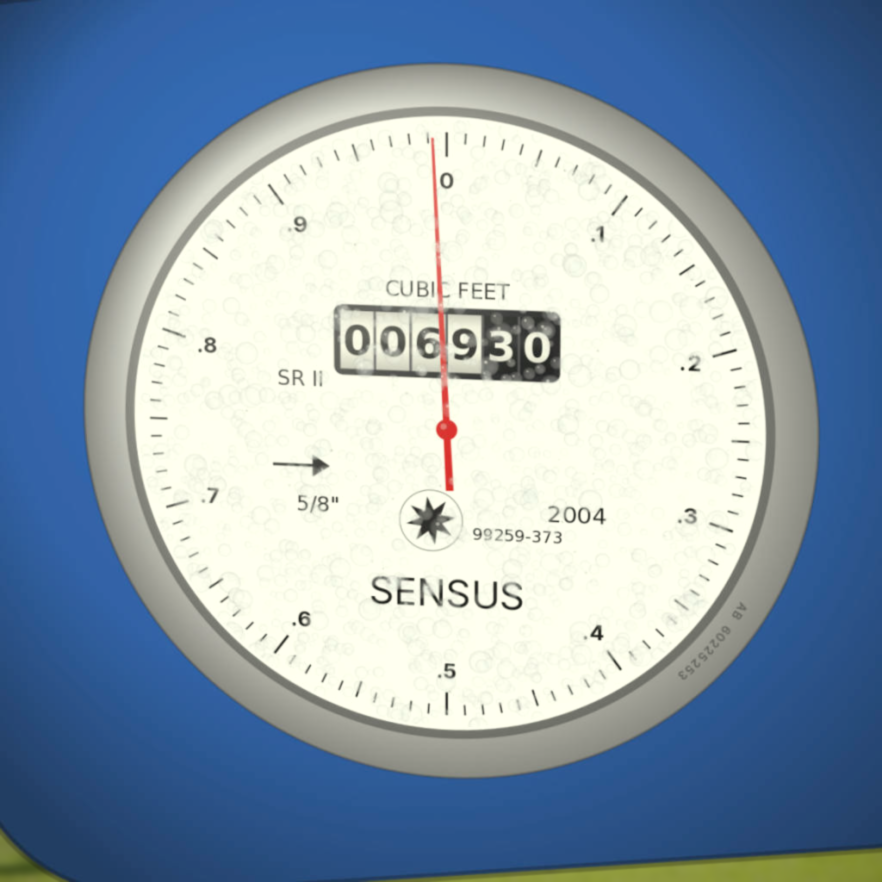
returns 6929.99 (ft³)
